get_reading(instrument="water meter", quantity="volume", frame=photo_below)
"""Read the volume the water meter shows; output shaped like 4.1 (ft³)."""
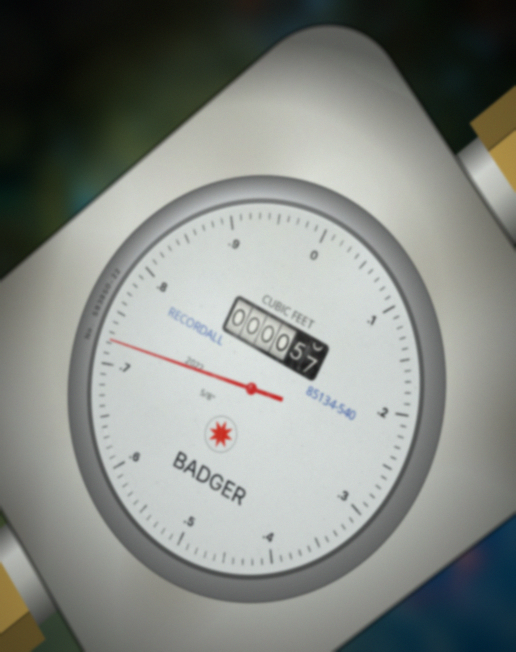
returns 56.72 (ft³)
